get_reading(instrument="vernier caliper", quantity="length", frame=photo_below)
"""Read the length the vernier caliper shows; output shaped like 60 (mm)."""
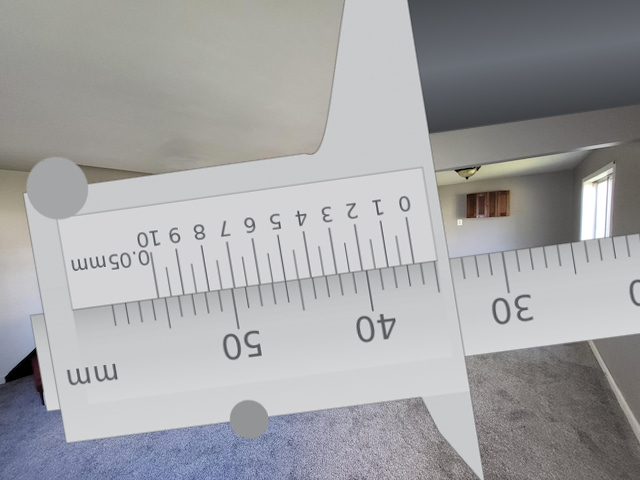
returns 36.5 (mm)
